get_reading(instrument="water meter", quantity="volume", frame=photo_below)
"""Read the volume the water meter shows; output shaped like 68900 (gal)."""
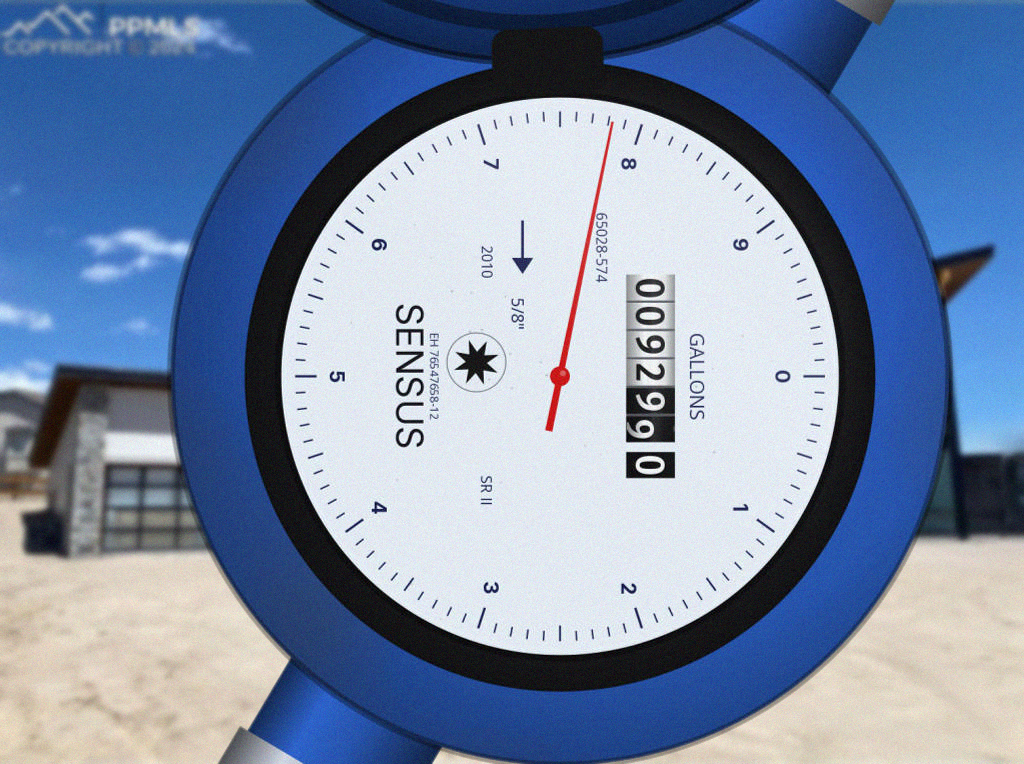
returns 92987.8 (gal)
